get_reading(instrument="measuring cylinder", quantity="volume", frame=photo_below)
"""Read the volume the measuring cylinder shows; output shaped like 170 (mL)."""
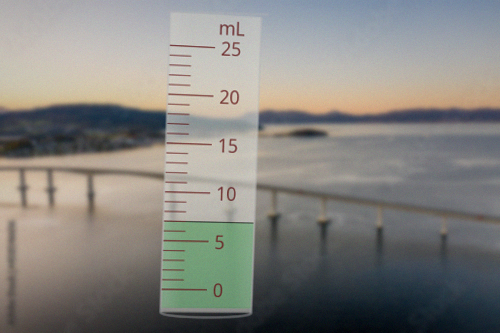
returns 7 (mL)
